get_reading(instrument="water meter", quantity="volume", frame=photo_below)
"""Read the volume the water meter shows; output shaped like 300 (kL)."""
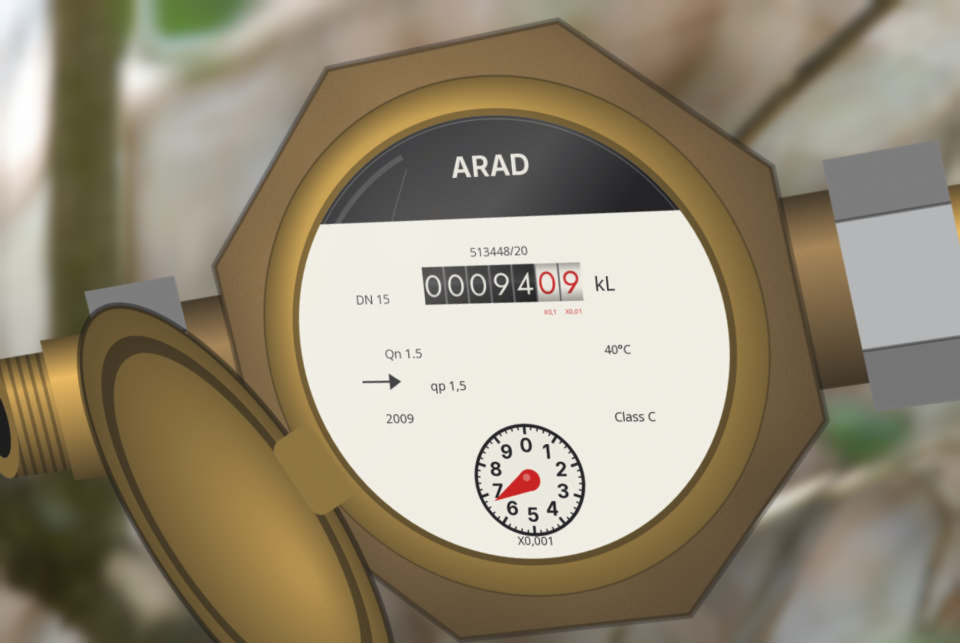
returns 94.096 (kL)
